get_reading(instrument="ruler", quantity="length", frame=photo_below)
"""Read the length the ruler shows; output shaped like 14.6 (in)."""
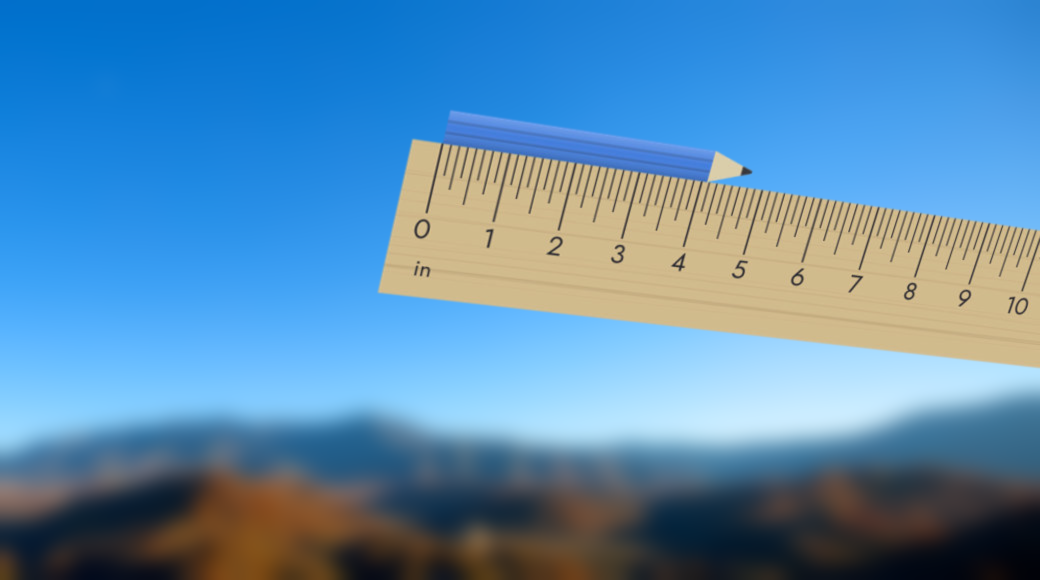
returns 4.75 (in)
